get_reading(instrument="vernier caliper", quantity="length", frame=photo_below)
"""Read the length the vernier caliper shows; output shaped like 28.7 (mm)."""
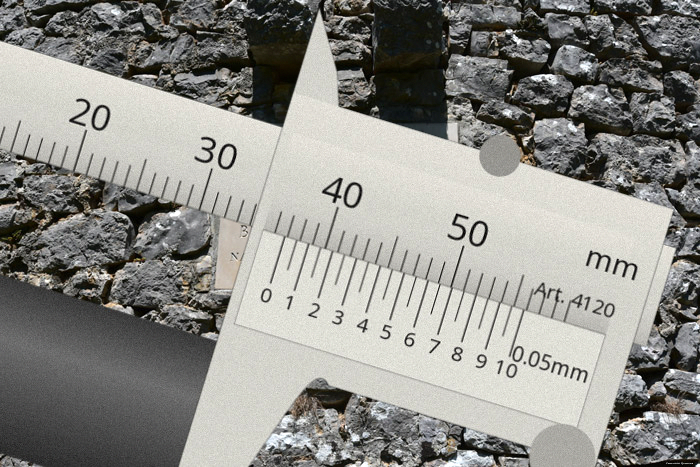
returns 36.8 (mm)
